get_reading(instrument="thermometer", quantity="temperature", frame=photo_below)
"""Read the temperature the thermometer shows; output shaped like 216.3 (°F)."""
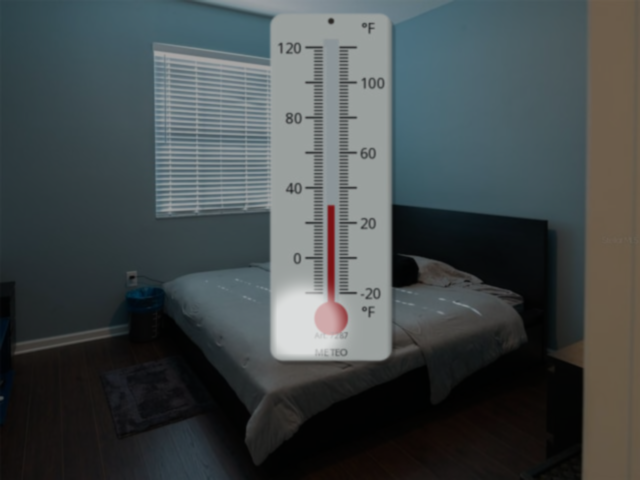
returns 30 (°F)
